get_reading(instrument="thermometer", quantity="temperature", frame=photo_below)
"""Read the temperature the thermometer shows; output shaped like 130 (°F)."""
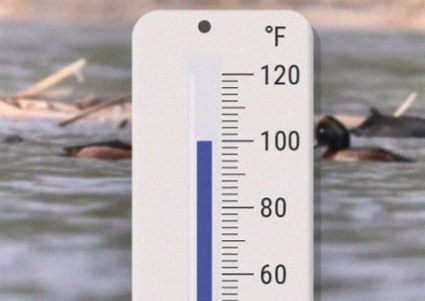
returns 100 (°F)
